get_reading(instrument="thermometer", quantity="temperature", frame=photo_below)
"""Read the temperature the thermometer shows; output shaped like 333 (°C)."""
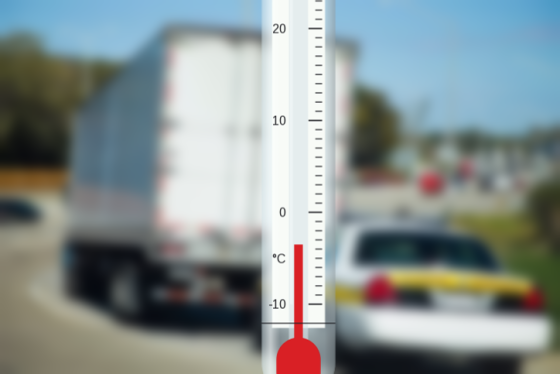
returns -3.5 (°C)
